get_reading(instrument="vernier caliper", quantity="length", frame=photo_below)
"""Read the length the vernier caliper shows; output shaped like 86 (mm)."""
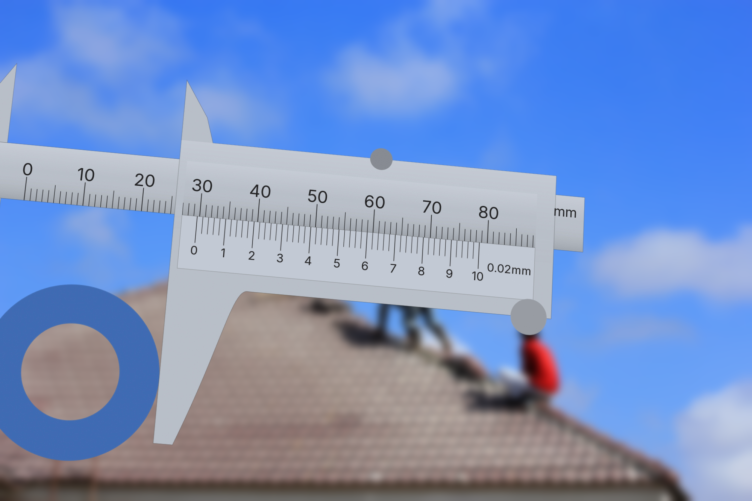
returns 29.6 (mm)
